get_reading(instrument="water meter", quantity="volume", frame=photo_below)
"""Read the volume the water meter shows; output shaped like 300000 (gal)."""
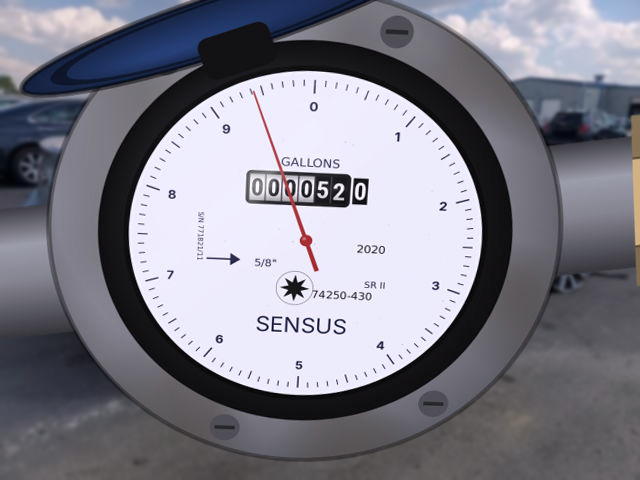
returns 519.4 (gal)
